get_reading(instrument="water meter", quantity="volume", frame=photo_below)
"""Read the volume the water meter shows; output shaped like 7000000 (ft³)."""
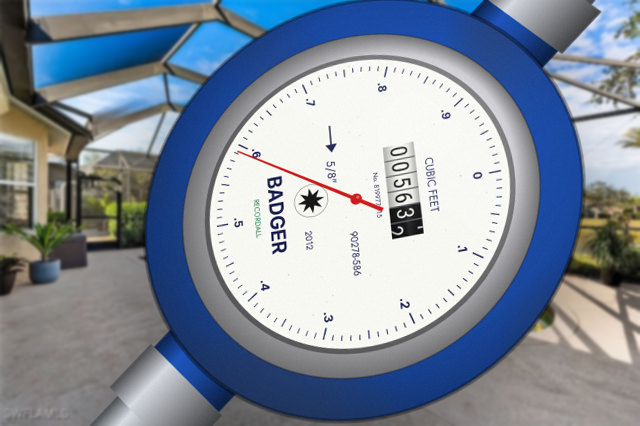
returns 5631.59 (ft³)
